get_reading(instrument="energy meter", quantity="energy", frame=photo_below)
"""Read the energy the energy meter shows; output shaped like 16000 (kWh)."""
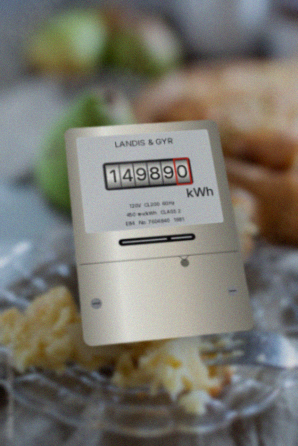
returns 14989.0 (kWh)
